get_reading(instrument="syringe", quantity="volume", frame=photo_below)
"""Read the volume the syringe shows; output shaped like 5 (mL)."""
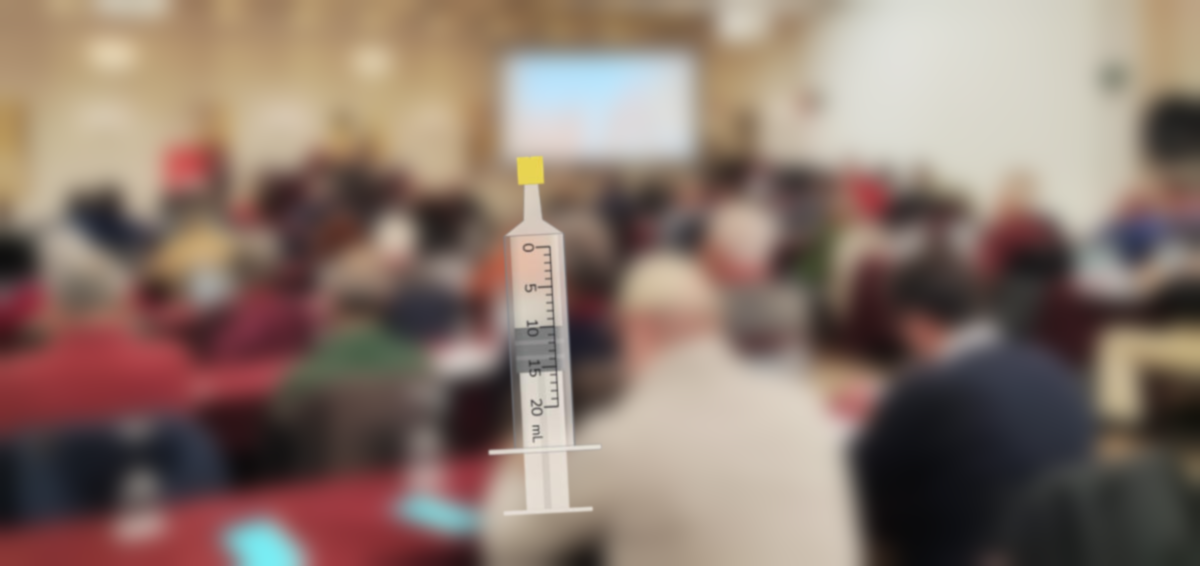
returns 10 (mL)
